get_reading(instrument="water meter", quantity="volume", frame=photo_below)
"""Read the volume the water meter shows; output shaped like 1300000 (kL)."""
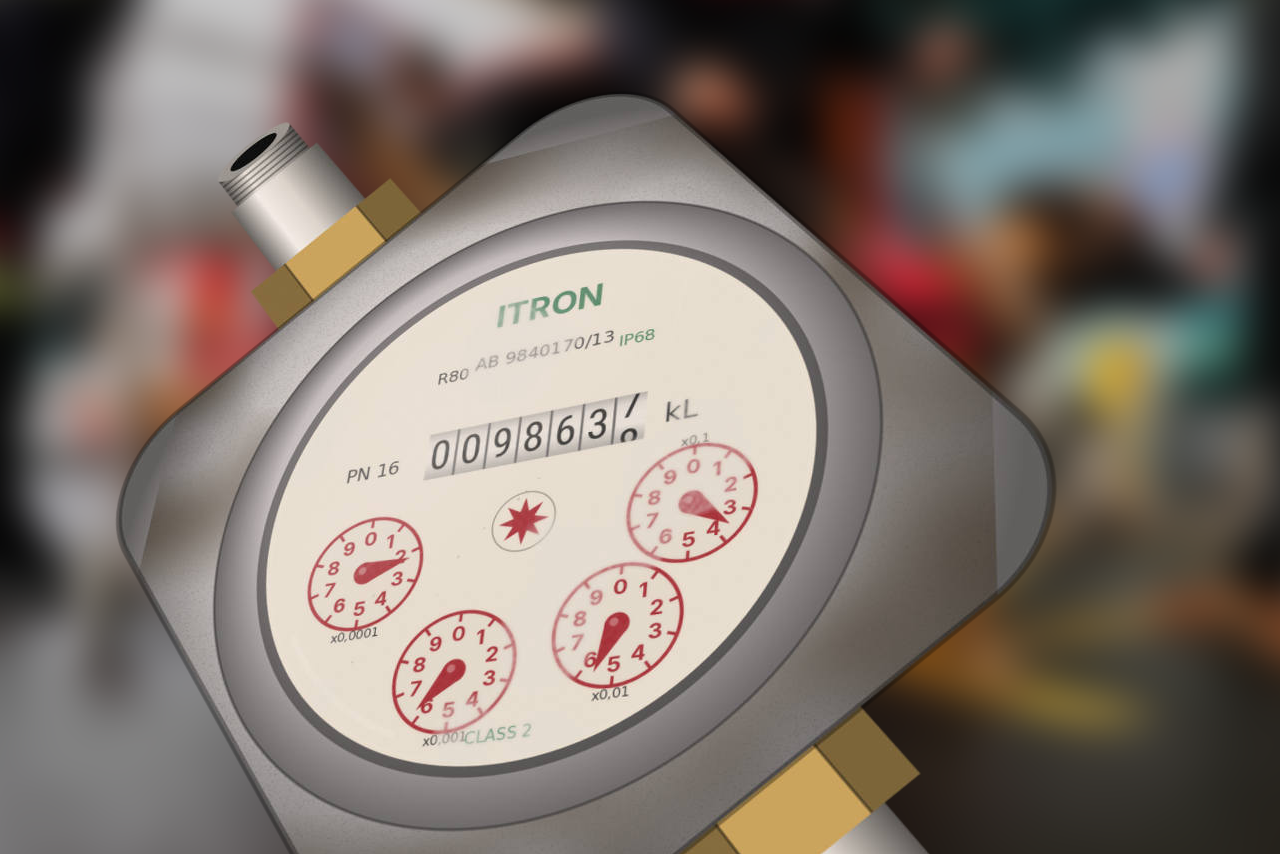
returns 98637.3562 (kL)
